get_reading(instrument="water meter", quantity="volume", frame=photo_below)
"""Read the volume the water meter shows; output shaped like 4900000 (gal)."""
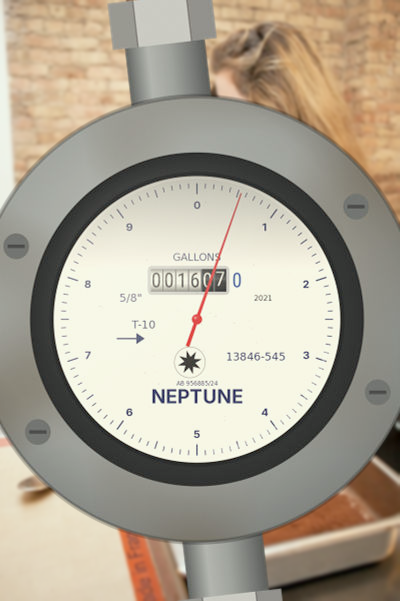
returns 16070.5 (gal)
